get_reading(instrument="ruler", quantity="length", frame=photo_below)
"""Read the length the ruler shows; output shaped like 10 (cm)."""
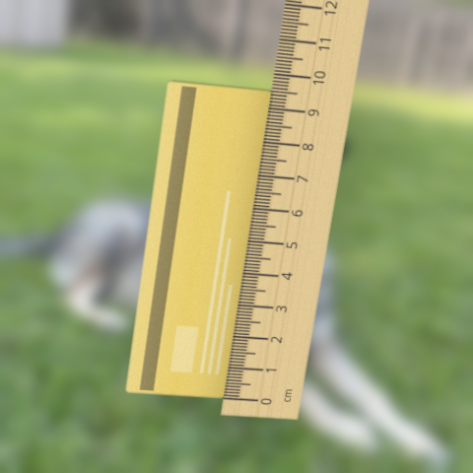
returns 9.5 (cm)
